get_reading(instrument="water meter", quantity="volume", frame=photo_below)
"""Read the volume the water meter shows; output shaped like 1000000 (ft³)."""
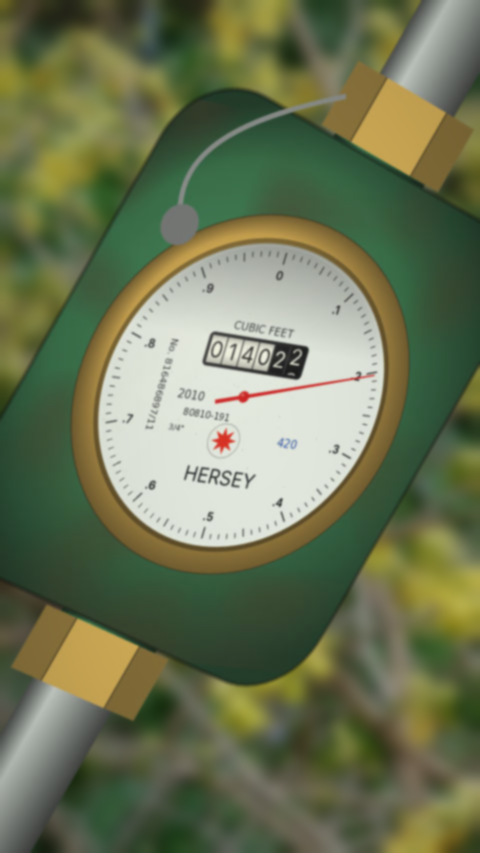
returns 14022.20 (ft³)
